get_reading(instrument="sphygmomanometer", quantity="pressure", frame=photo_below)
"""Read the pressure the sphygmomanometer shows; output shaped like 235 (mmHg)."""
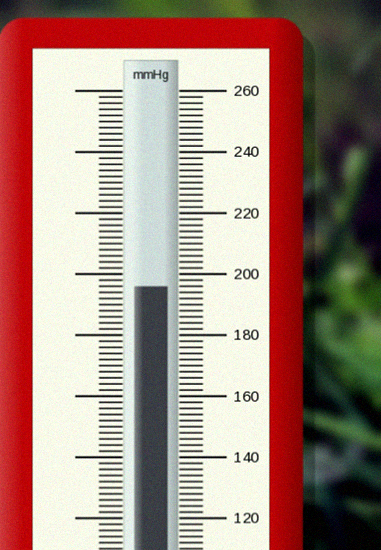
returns 196 (mmHg)
